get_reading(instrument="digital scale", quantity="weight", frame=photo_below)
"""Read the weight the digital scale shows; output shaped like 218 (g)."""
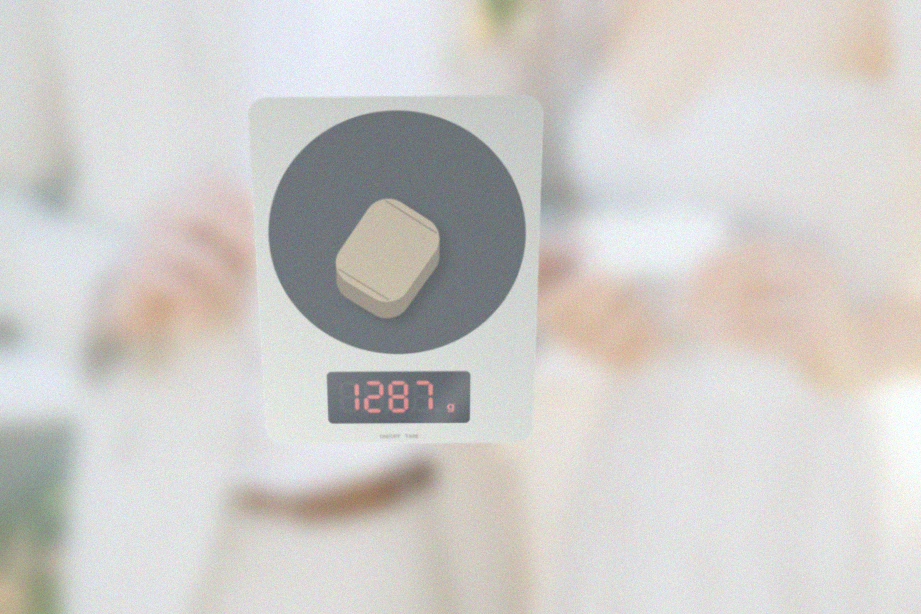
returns 1287 (g)
